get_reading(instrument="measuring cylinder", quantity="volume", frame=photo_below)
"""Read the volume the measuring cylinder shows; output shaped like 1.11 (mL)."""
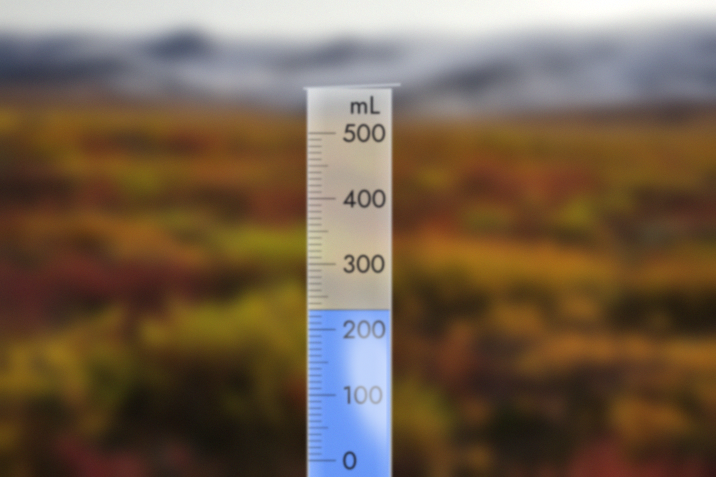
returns 230 (mL)
